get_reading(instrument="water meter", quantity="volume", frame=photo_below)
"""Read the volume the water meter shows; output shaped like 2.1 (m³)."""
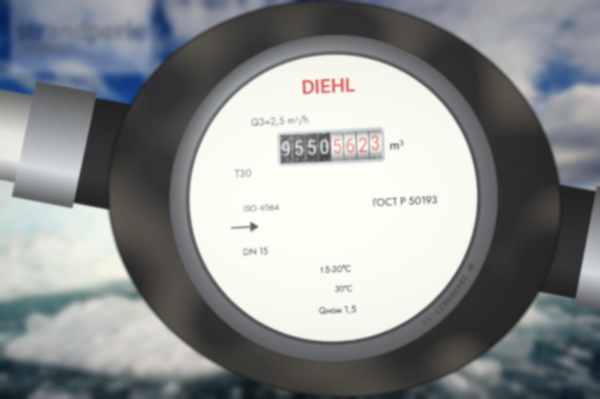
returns 9550.5623 (m³)
